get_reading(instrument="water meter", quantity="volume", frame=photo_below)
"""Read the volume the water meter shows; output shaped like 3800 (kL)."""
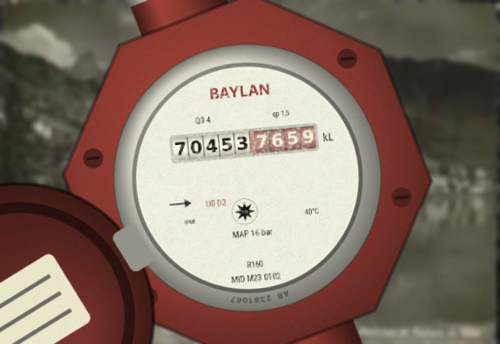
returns 70453.7659 (kL)
